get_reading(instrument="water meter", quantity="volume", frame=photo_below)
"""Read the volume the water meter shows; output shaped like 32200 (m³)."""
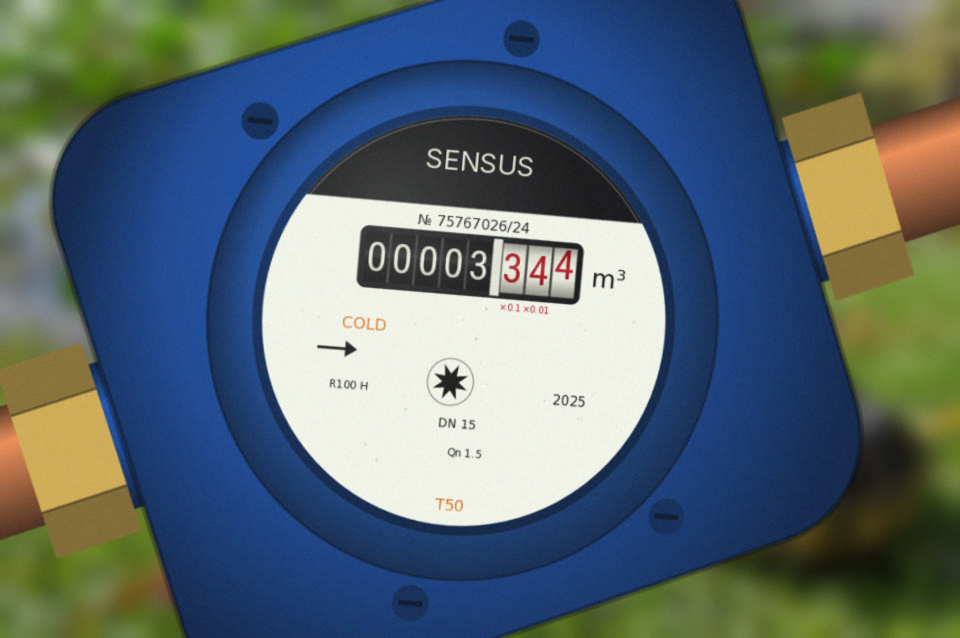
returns 3.344 (m³)
